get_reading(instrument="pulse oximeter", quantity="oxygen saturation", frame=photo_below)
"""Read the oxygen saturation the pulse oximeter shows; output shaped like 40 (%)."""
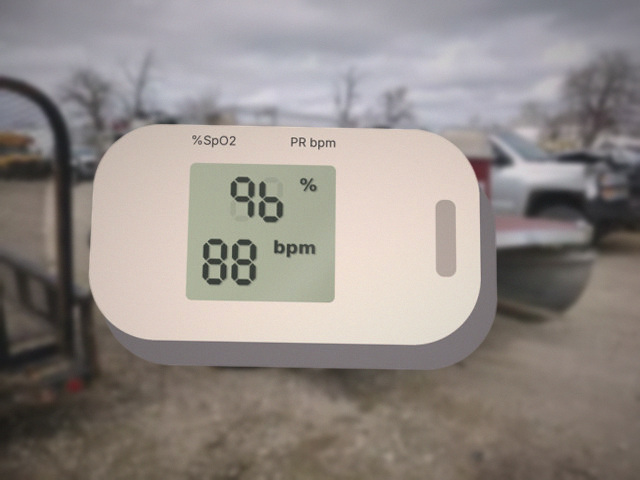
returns 96 (%)
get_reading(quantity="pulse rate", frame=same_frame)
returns 88 (bpm)
